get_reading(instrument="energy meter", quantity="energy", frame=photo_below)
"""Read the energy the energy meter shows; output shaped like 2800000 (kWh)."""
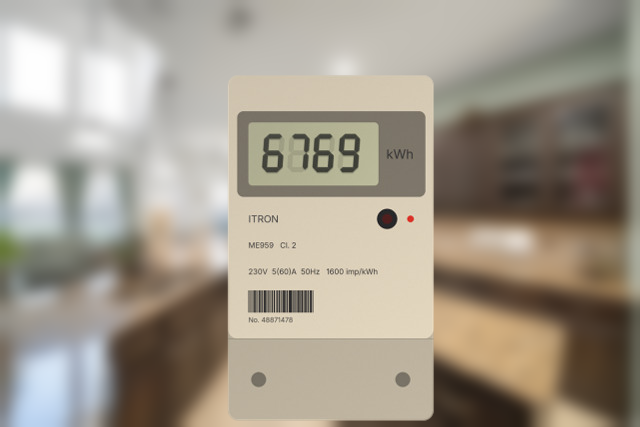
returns 6769 (kWh)
